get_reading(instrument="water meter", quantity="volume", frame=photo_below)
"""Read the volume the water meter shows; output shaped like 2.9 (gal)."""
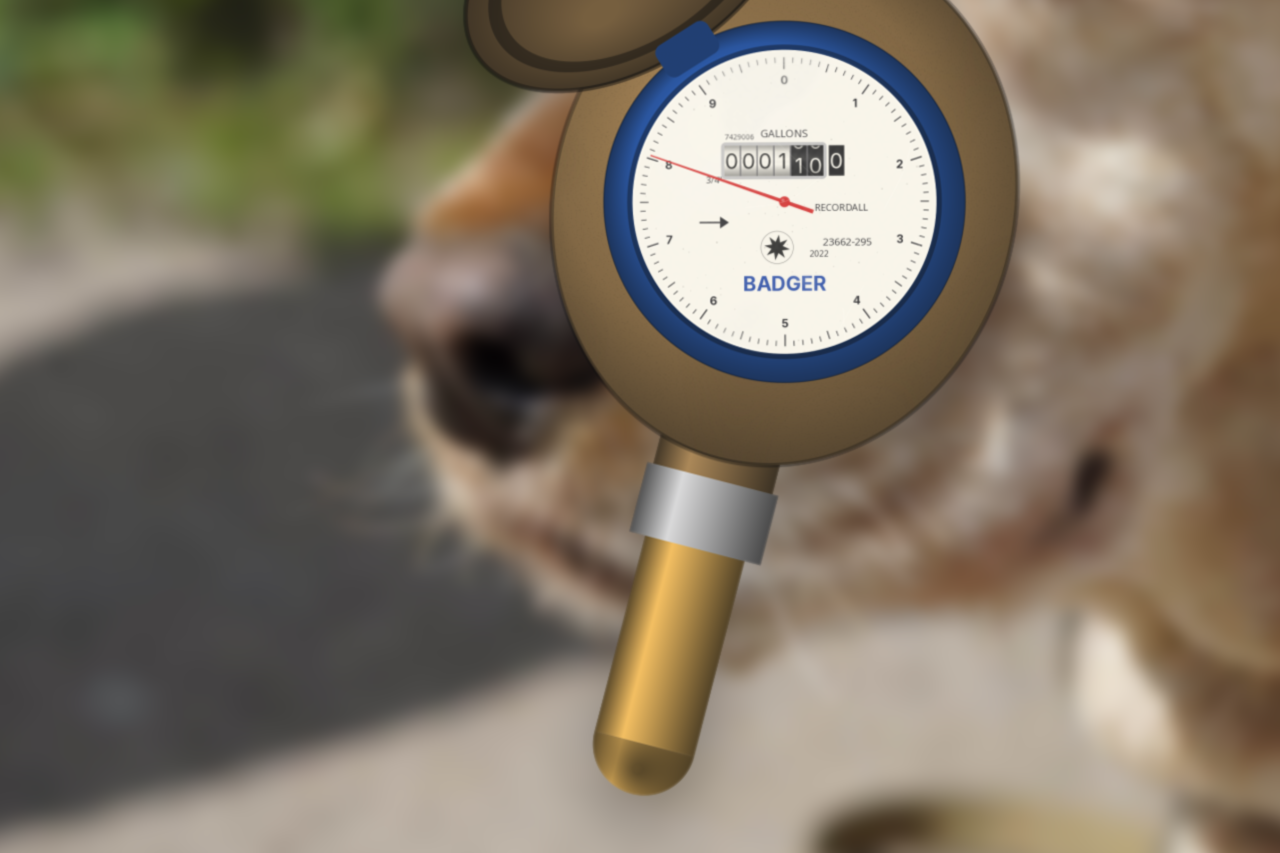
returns 1098.0 (gal)
